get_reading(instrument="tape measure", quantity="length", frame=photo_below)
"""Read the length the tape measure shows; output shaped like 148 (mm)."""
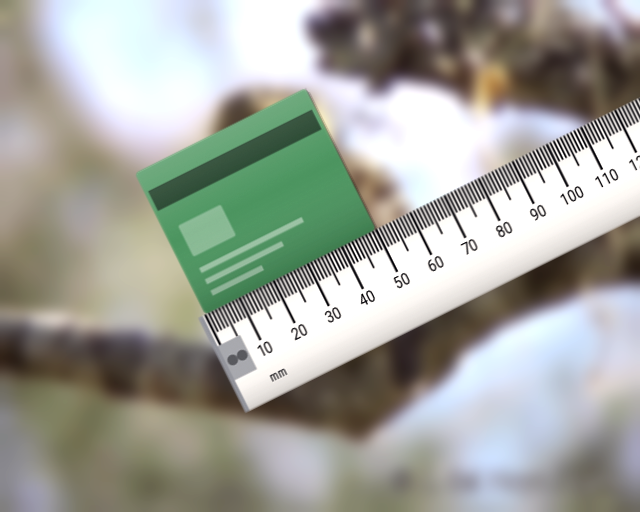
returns 50 (mm)
